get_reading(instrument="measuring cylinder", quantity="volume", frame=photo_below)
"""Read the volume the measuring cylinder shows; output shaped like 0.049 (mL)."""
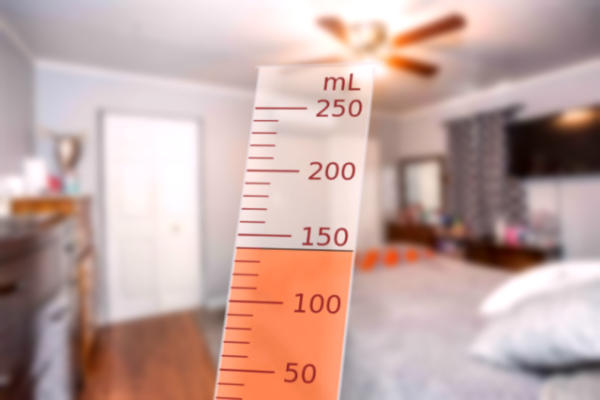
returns 140 (mL)
